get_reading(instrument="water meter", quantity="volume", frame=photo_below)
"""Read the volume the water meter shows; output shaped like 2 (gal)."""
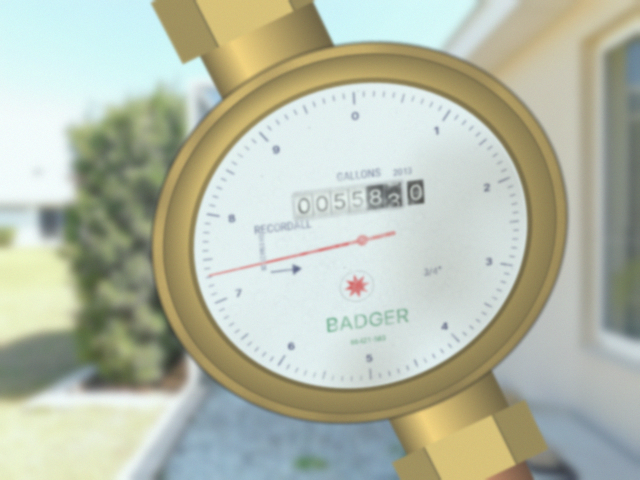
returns 55827.3 (gal)
